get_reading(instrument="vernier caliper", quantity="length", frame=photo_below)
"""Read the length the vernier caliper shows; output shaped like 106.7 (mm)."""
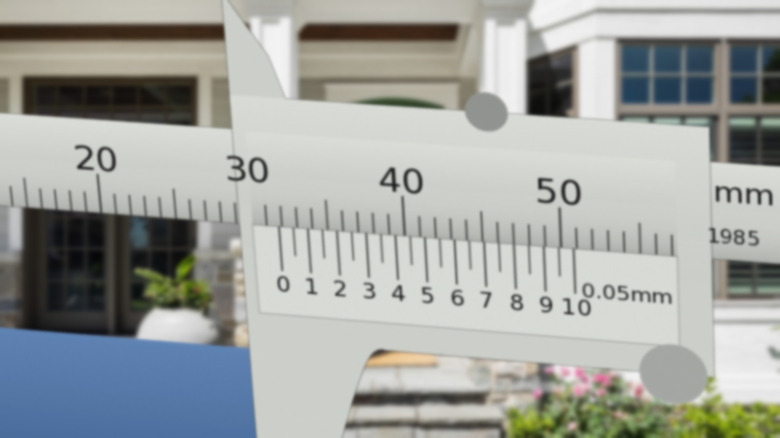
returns 31.8 (mm)
